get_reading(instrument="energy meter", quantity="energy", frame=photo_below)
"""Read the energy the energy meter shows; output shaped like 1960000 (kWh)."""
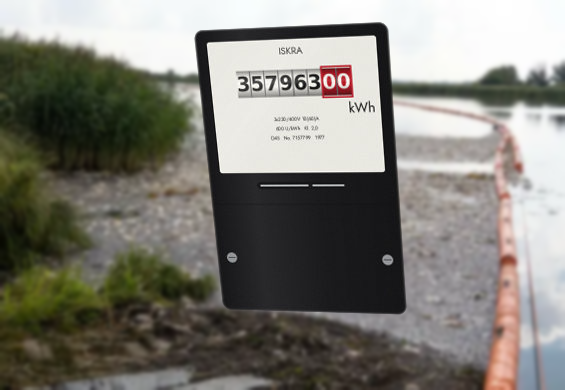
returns 357963.00 (kWh)
